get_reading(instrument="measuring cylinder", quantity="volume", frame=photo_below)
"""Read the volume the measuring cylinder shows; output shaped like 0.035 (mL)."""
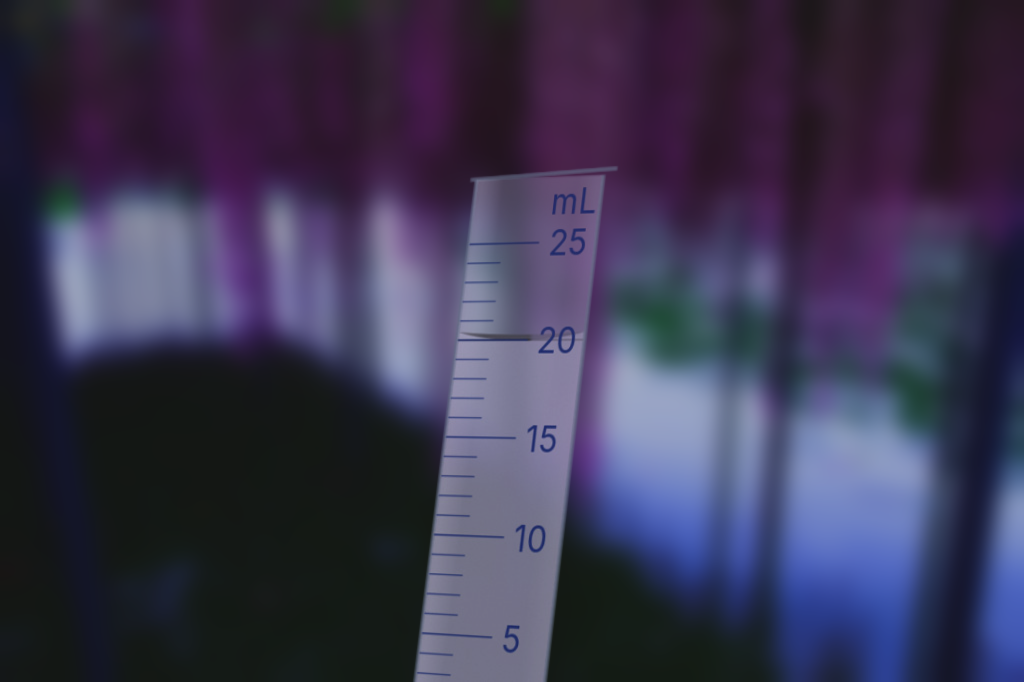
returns 20 (mL)
